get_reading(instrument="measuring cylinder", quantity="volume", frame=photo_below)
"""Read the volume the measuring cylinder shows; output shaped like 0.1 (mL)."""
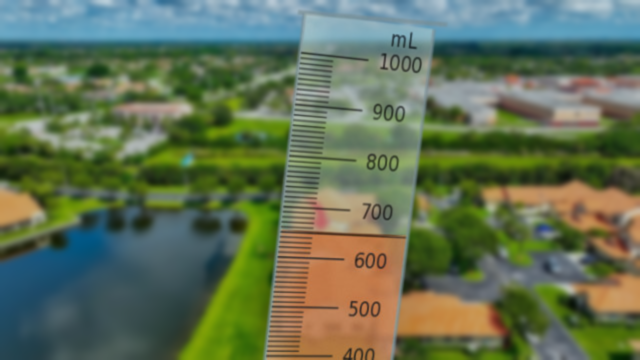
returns 650 (mL)
